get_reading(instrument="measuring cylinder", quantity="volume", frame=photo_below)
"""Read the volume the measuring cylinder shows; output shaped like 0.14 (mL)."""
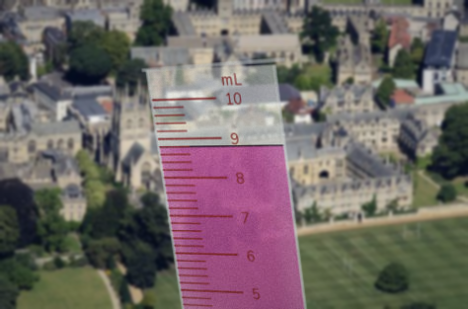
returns 8.8 (mL)
